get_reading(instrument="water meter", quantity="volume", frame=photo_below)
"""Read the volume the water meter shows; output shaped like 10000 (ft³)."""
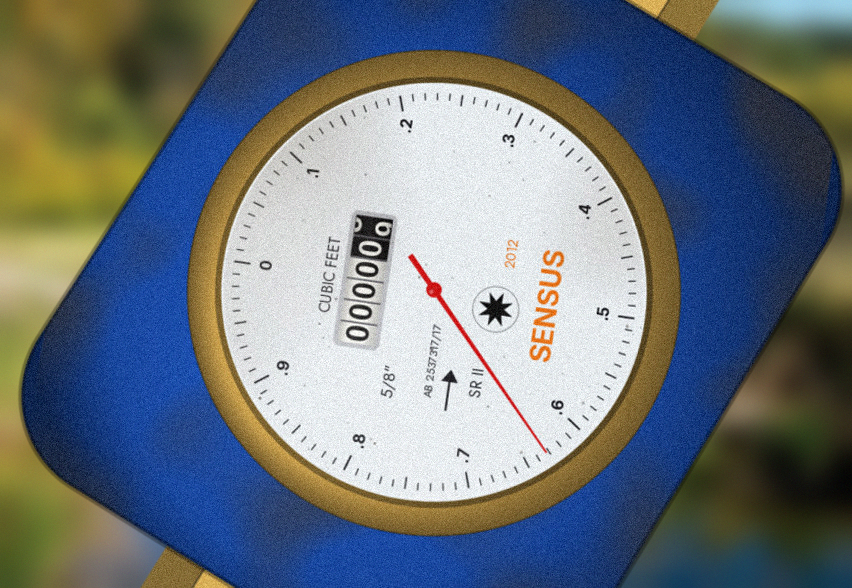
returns 8.63 (ft³)
